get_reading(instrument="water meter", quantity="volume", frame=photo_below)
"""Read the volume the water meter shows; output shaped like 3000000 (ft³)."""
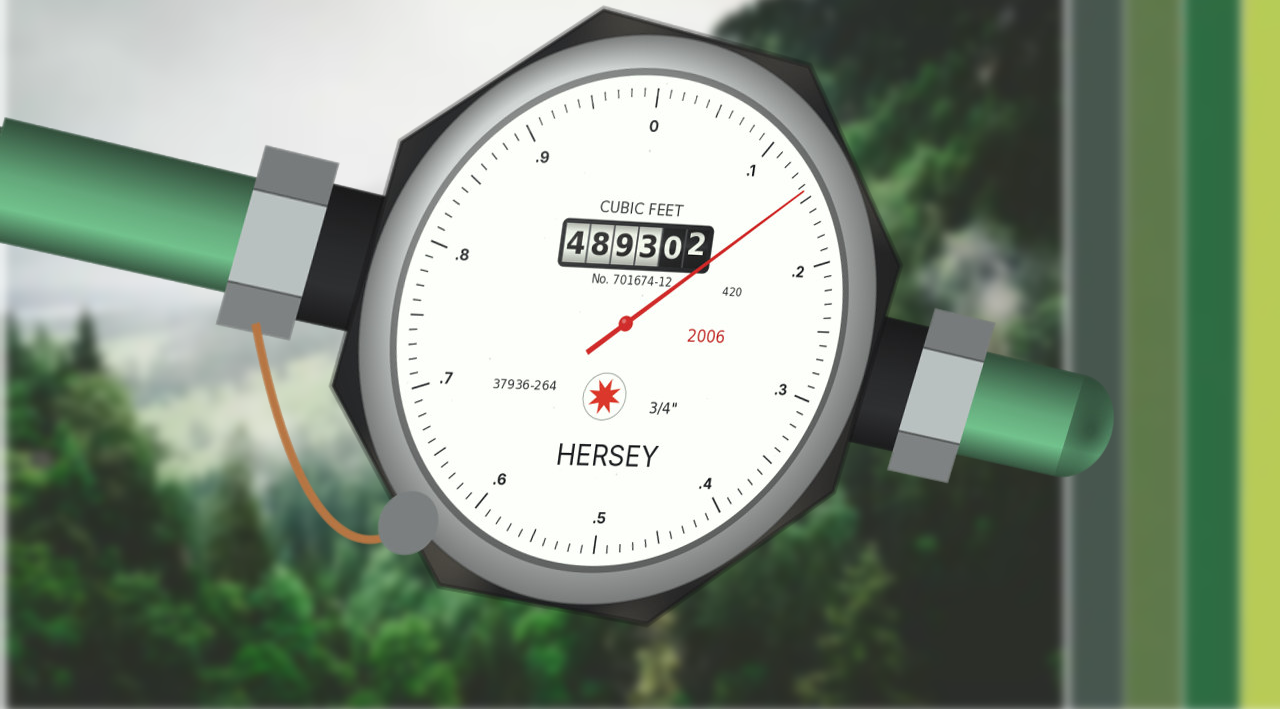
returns 489302.14 (ft³)
